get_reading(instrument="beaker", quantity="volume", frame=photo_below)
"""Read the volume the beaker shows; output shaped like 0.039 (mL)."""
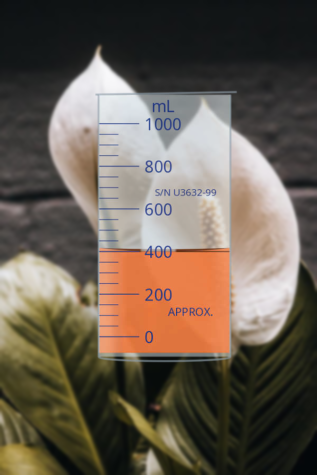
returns 400 (mL)
